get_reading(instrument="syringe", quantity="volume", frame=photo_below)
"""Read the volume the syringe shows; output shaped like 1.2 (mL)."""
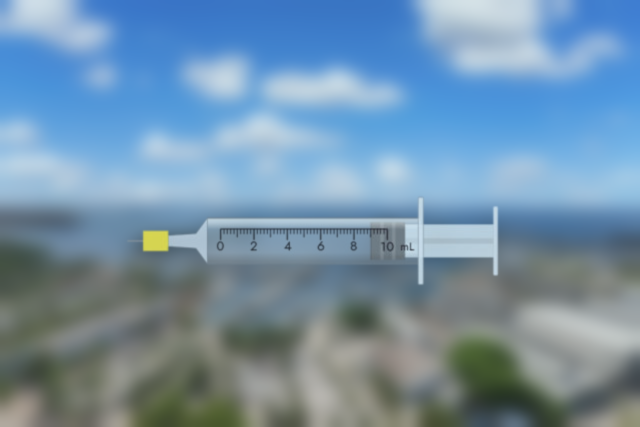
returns 9 (mL)
